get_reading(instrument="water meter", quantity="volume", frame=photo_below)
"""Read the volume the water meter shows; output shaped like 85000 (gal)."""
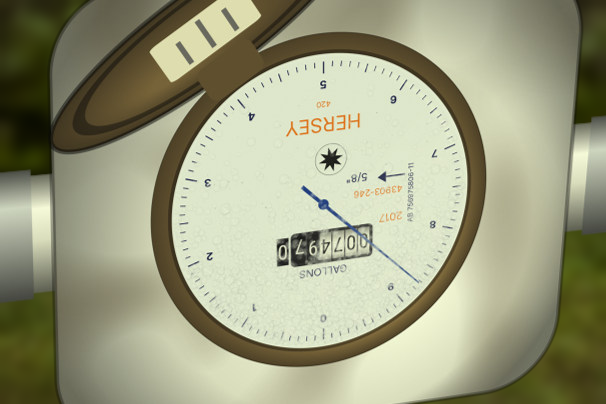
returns 74968.7 (gal)
